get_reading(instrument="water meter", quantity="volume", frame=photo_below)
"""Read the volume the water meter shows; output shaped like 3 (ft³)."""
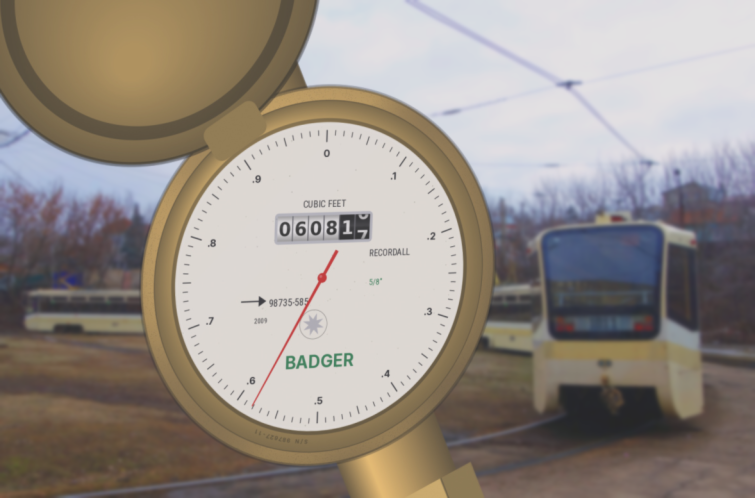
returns 60816.58 (ft³)
